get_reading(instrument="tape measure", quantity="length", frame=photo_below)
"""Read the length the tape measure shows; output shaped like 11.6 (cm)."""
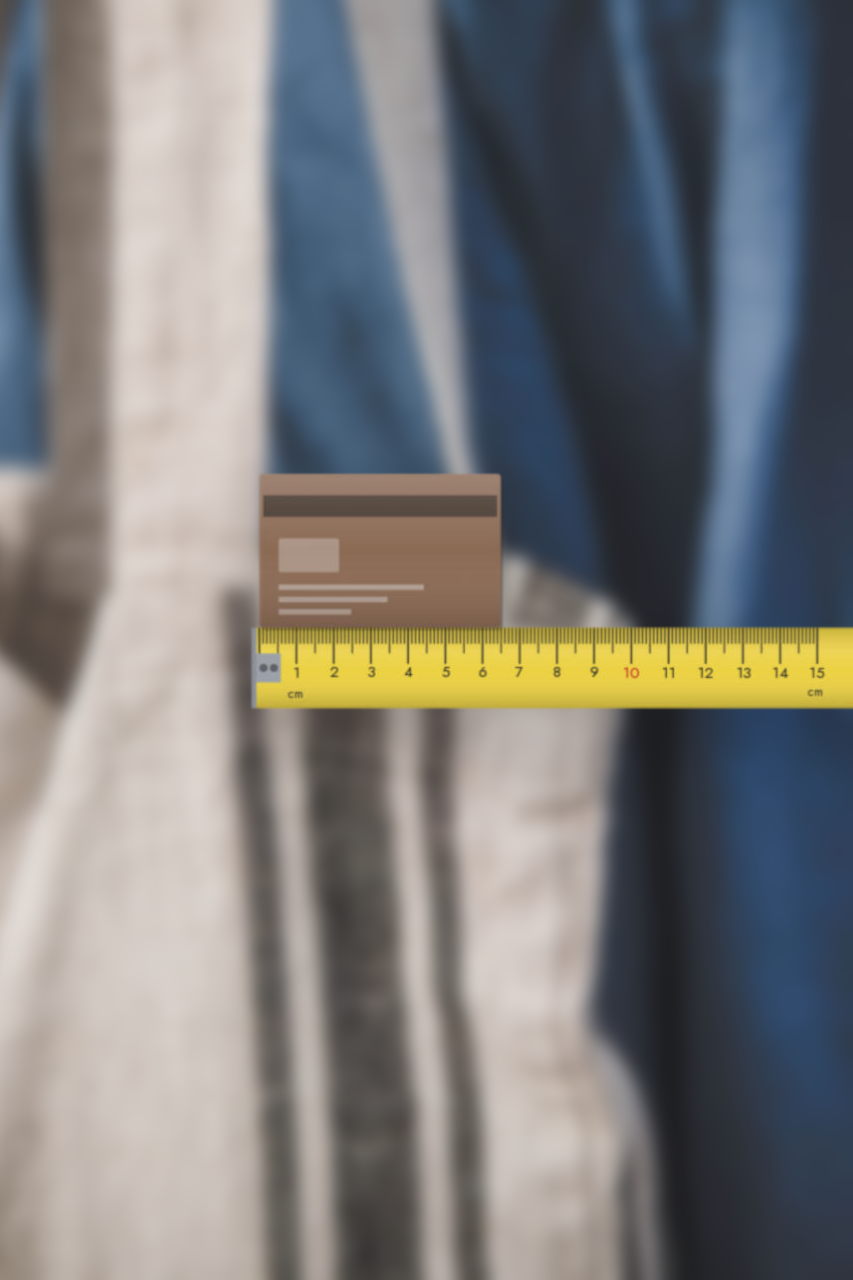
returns 6.5 (cm)
